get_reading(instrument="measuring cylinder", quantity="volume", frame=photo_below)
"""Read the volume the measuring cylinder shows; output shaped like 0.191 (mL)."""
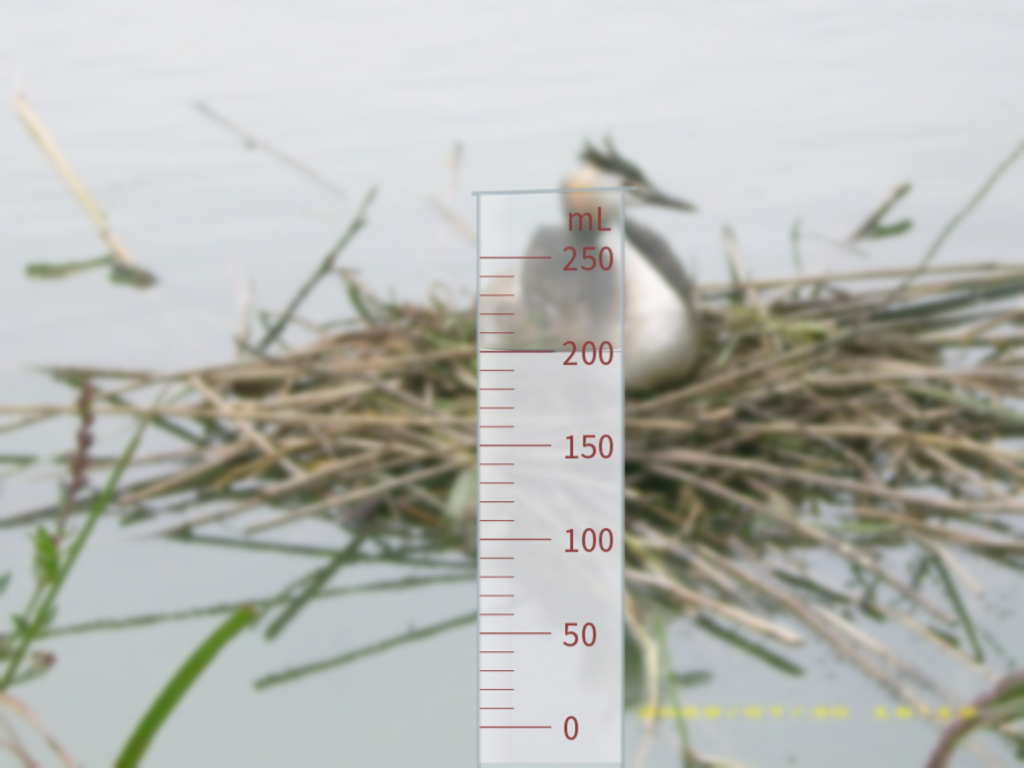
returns 200 (mL)
